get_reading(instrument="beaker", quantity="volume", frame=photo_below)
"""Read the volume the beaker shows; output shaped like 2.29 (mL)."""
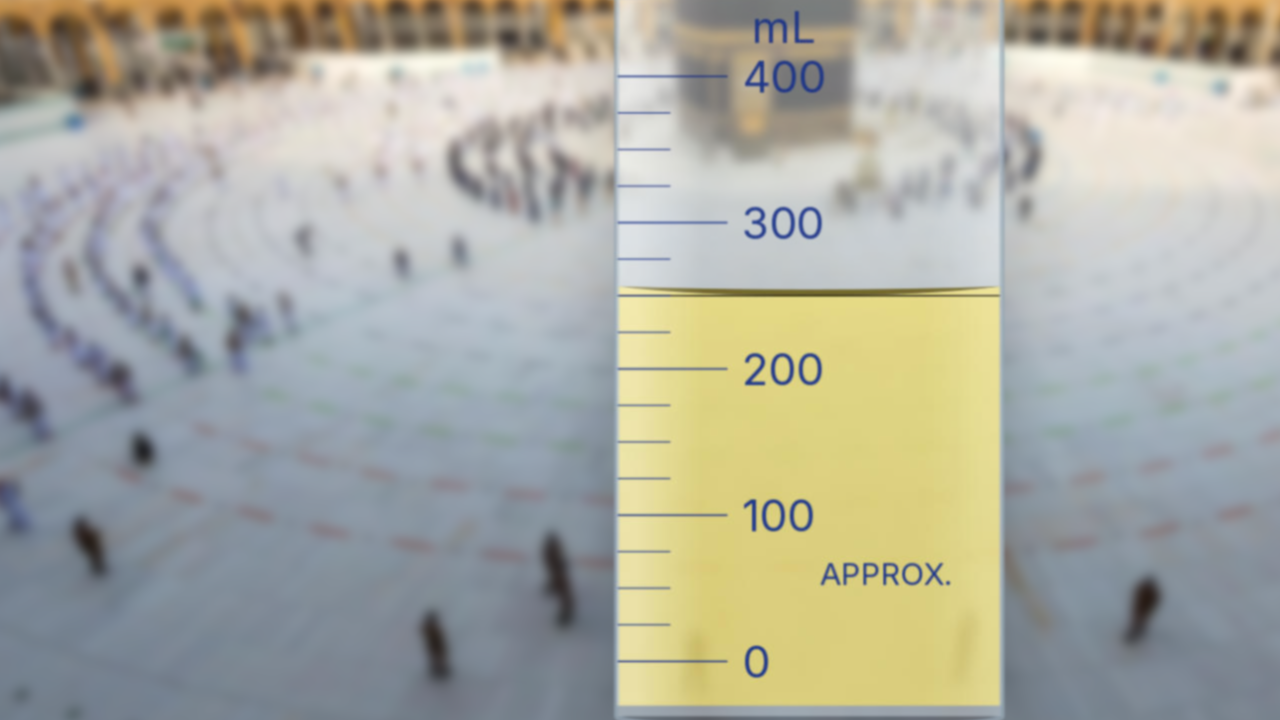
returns 250 (mL)
